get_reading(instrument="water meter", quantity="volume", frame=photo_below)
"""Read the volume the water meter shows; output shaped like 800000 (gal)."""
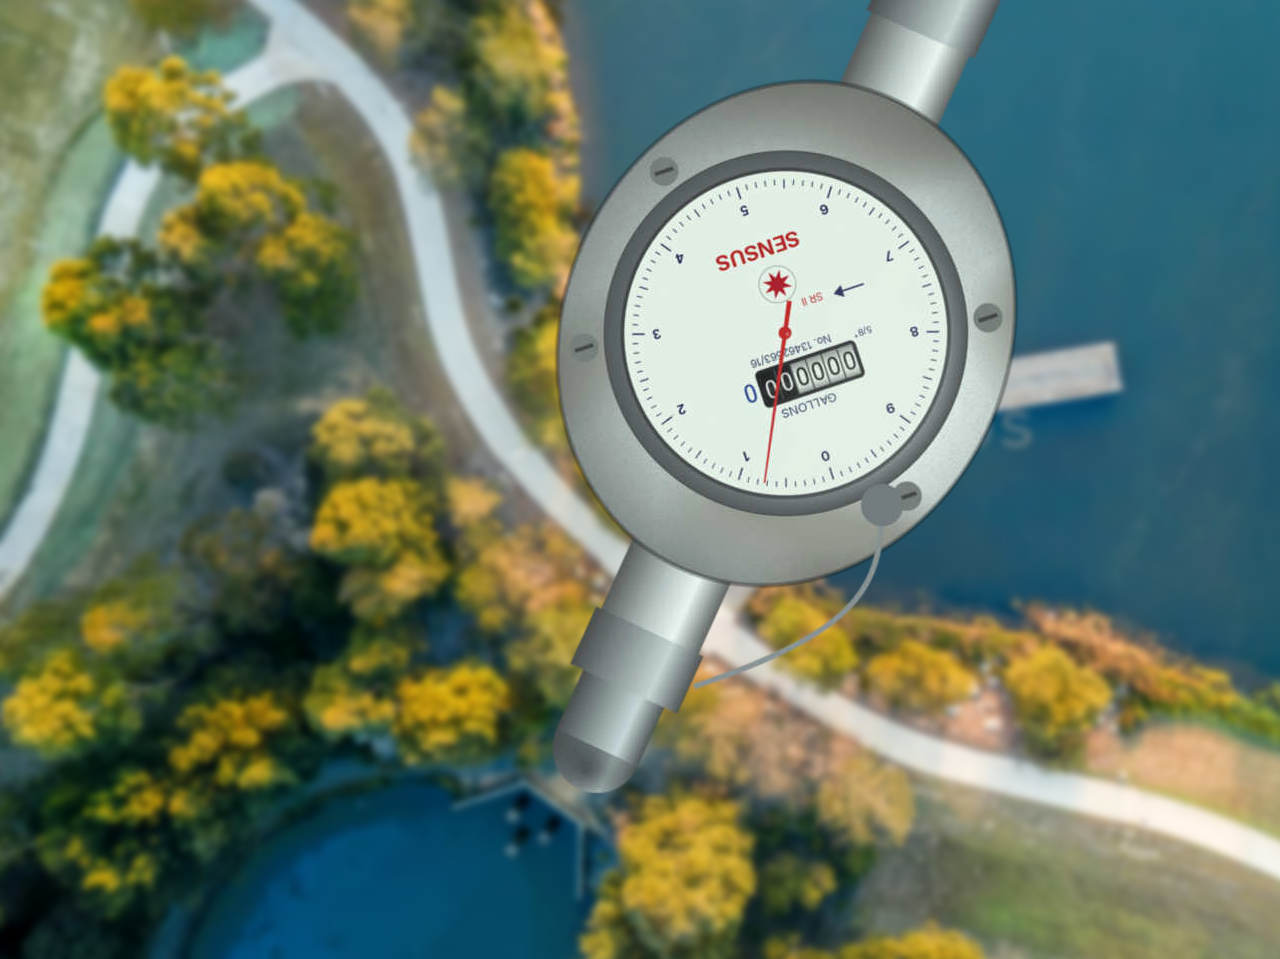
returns 0.7 (gal)
